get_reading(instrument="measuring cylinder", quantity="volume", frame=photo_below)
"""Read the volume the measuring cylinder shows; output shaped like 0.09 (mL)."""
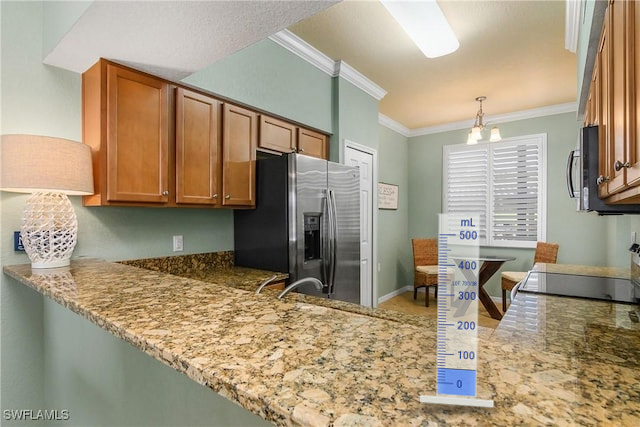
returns 50 (mL)
